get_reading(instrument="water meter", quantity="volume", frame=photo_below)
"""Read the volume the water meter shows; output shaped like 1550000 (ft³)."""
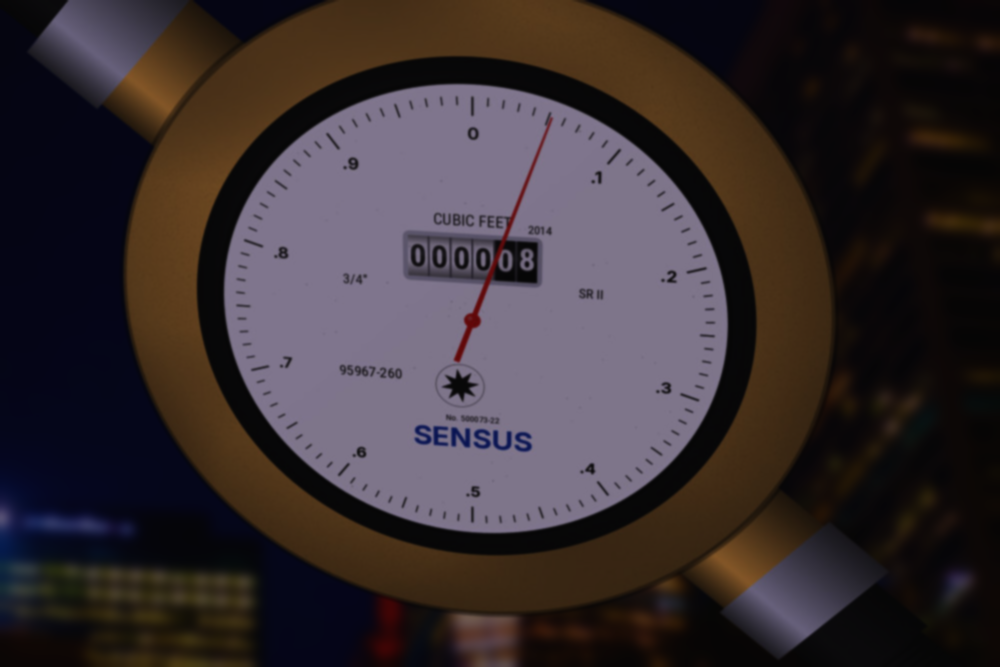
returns 8.05 (ft³)
